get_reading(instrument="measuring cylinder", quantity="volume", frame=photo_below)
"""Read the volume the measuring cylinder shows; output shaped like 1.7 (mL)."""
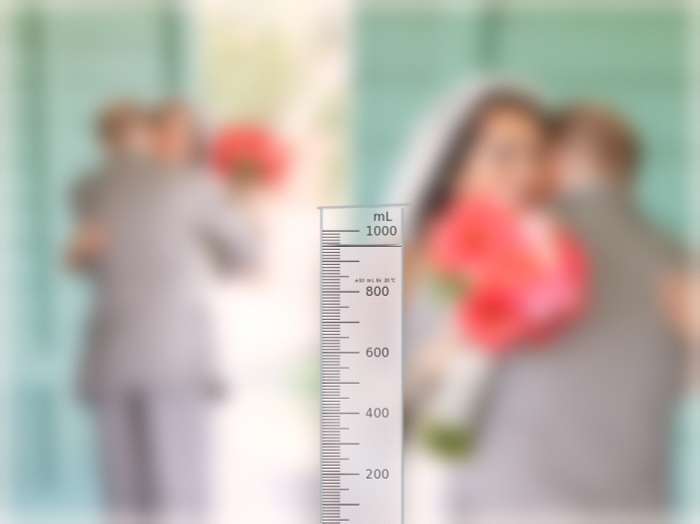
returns 950 (mL)
